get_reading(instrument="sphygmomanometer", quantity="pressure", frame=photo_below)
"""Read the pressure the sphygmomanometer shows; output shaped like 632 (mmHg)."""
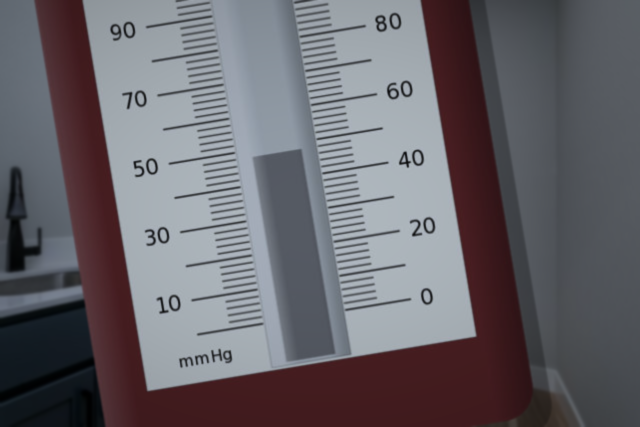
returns 48 (mmHg)
